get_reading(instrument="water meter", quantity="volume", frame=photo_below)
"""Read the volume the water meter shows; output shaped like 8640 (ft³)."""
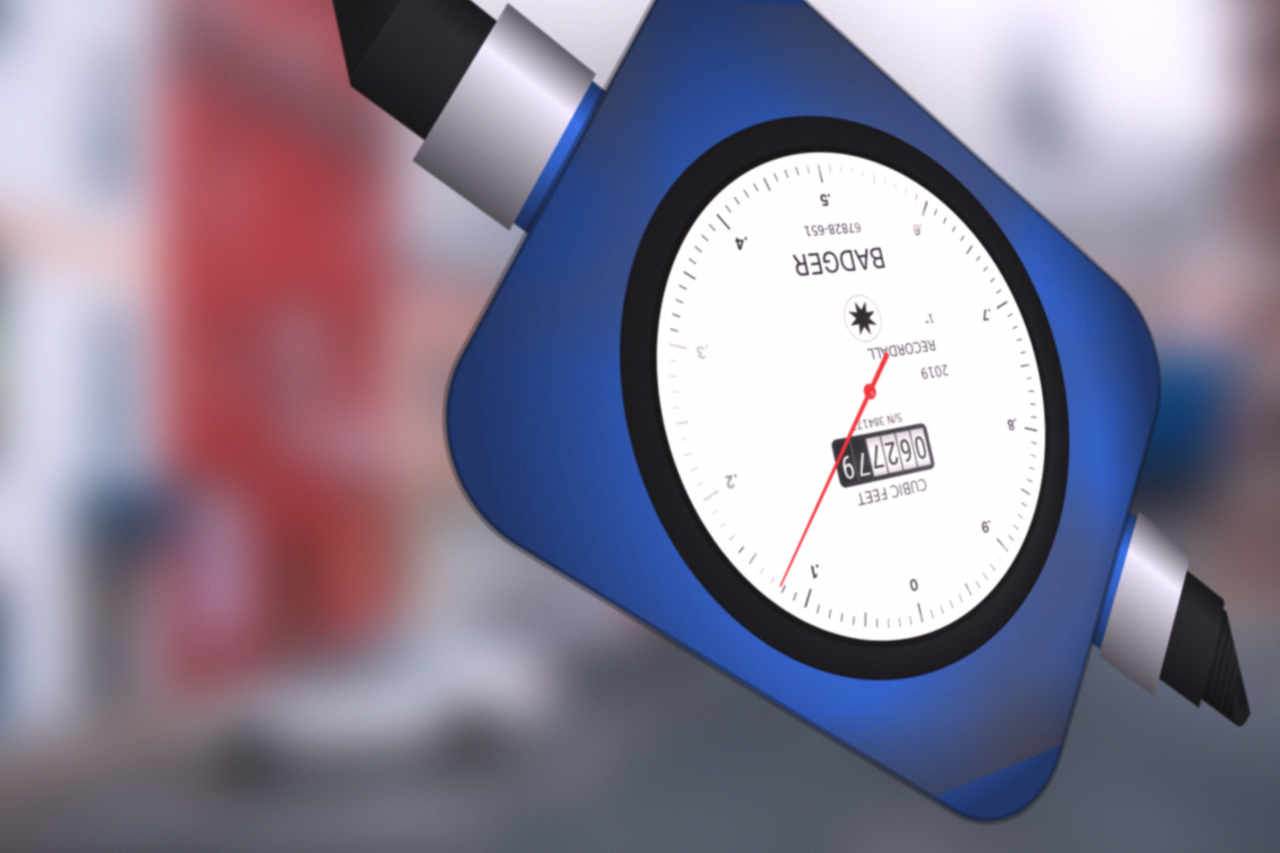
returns 62779.12 (ft³)
